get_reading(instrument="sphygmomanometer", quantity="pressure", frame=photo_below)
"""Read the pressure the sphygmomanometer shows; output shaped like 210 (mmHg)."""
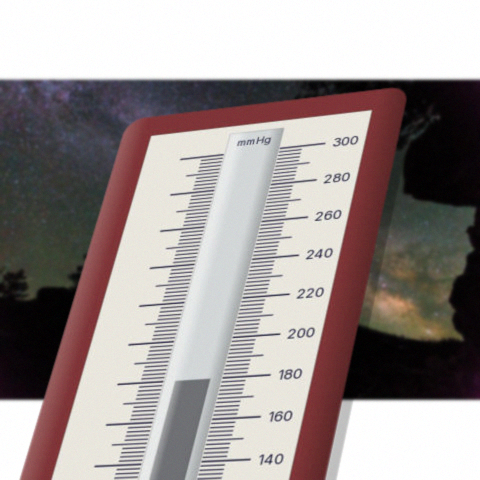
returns 180 (mmHg)
